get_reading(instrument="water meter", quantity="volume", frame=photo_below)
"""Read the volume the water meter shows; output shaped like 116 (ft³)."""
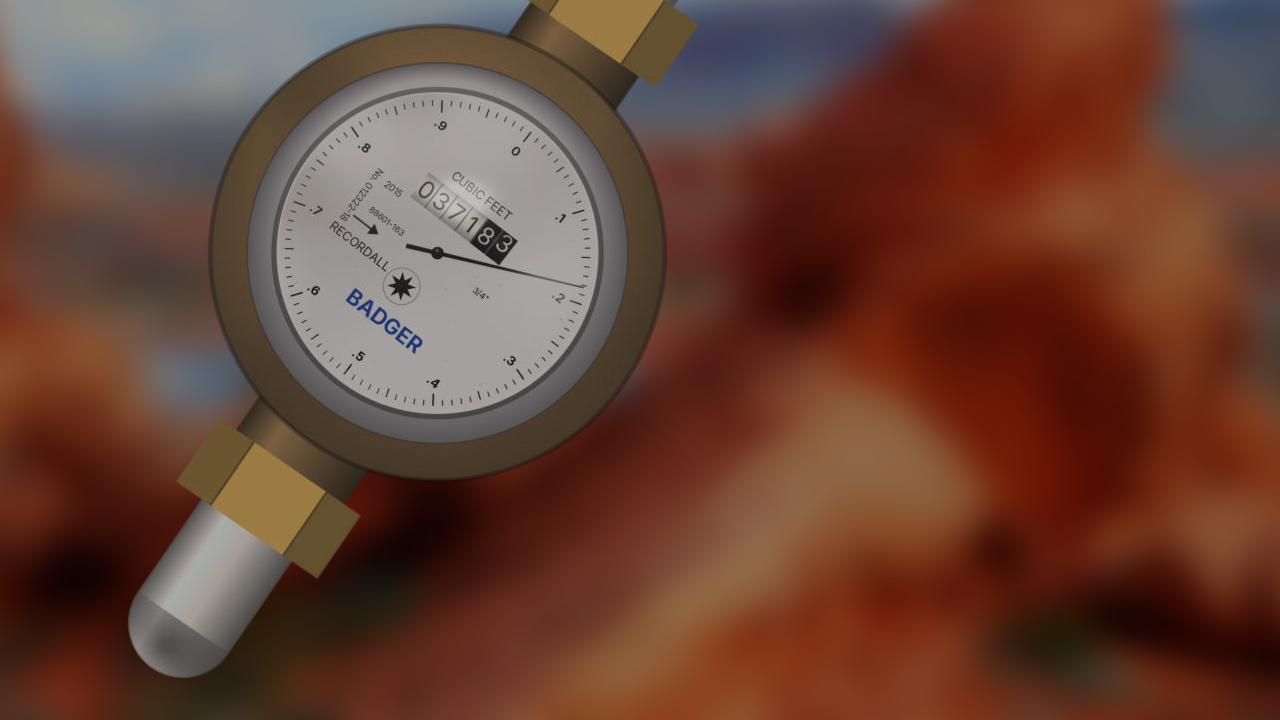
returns 37183.18 (ft³)
